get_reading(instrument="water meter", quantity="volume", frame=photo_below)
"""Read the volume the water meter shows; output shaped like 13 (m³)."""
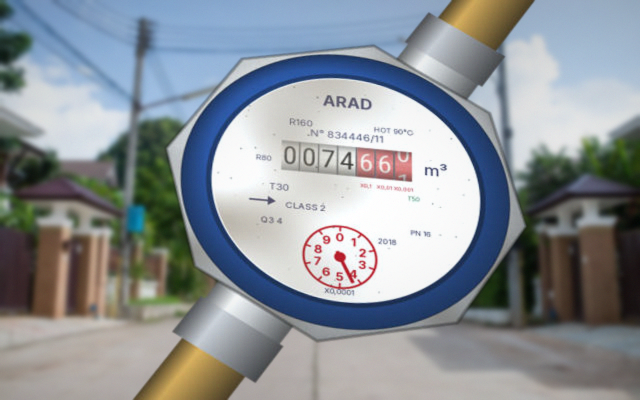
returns 74.6604 (m³)
